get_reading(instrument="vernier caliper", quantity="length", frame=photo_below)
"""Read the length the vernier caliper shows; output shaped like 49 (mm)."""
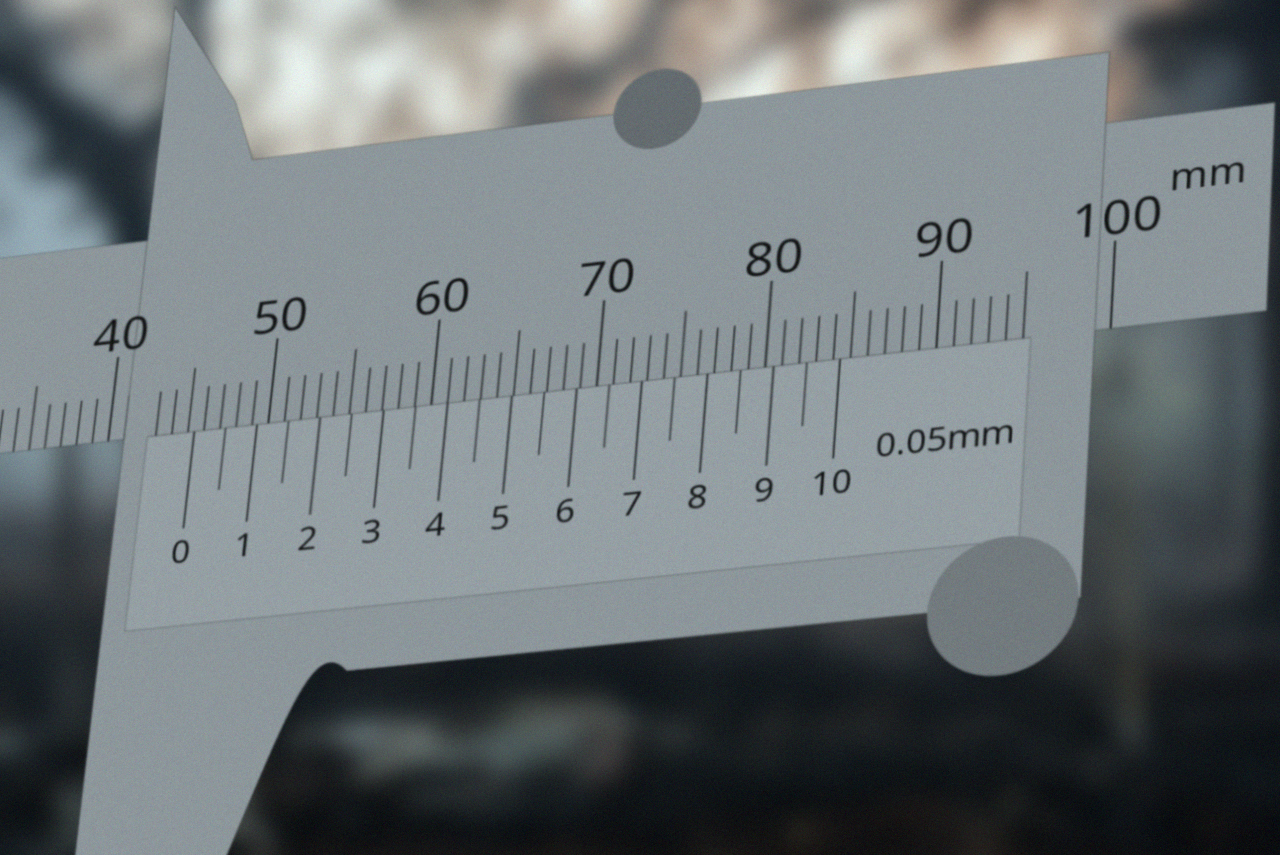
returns 45.4 (mm)
